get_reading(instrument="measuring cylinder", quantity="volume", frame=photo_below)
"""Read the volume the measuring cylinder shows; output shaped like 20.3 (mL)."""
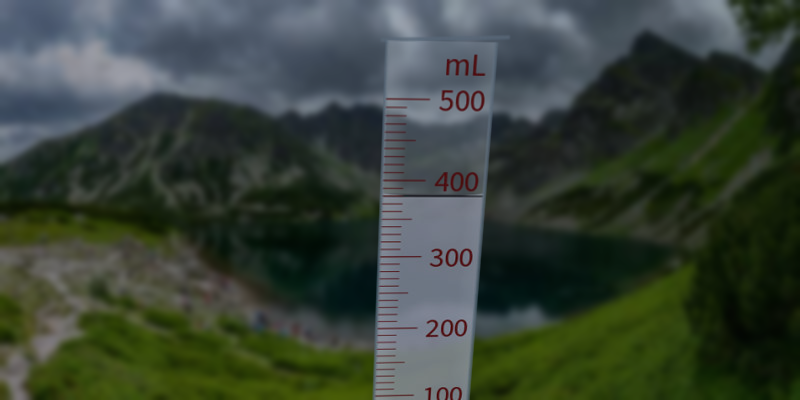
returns 380 (mL)
